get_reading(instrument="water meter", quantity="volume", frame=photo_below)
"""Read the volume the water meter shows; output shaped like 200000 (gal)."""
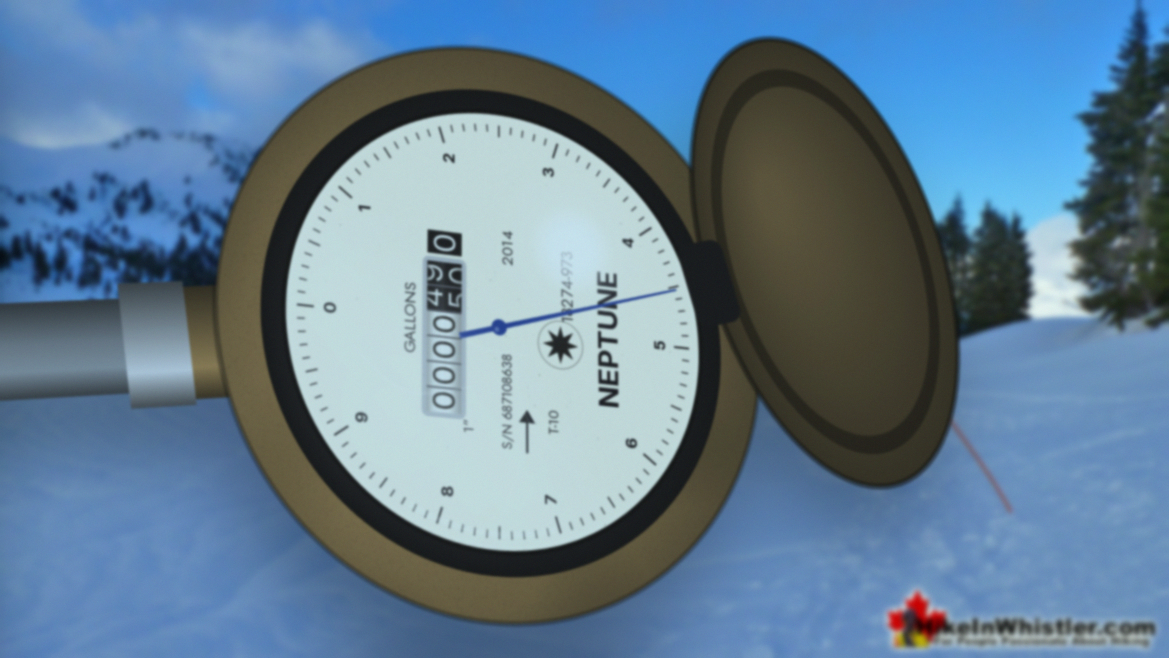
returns 494.5 (gal)
